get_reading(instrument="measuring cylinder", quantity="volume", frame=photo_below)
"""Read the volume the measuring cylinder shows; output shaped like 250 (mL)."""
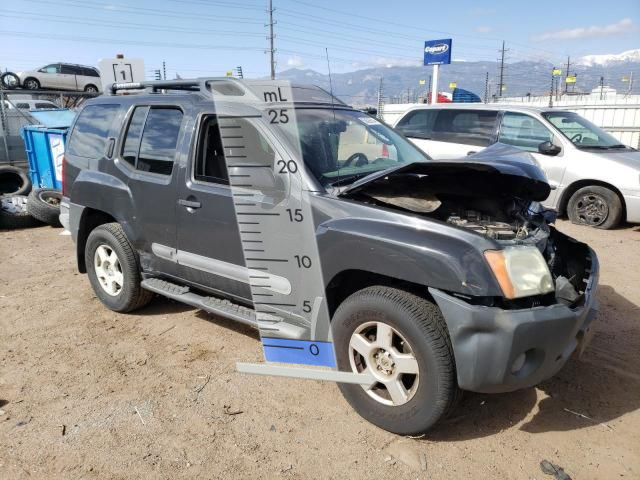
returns 1 (mL)
